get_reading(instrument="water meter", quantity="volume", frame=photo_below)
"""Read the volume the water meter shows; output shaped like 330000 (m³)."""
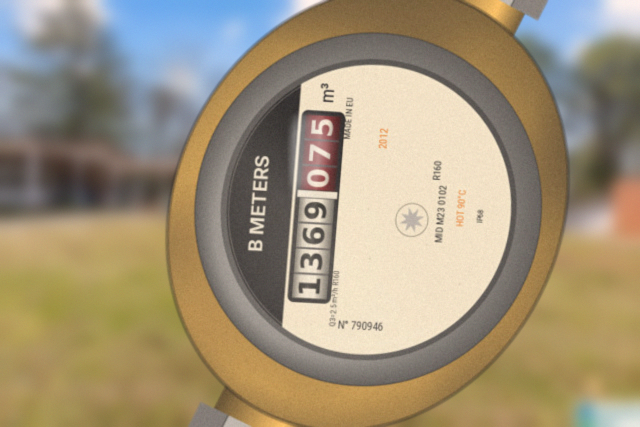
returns 1369.075 (m³)
